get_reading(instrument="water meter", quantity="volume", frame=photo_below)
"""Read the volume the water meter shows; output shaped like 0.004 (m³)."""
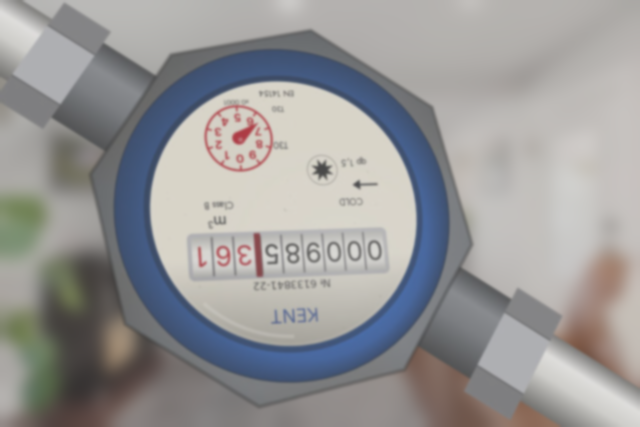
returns 985.3616 (m³)
